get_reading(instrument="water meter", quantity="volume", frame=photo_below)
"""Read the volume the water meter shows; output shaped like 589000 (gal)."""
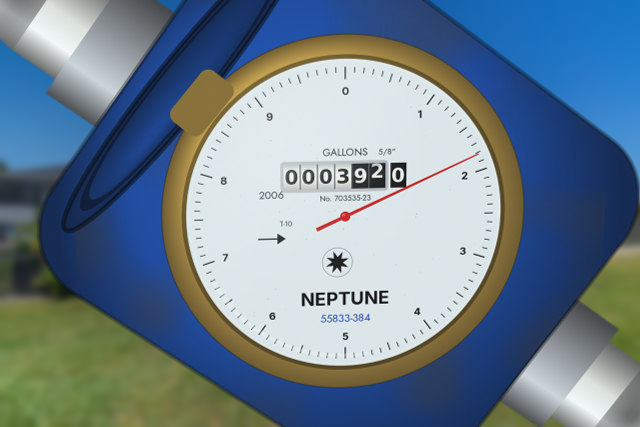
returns 3921.8 (gal)
